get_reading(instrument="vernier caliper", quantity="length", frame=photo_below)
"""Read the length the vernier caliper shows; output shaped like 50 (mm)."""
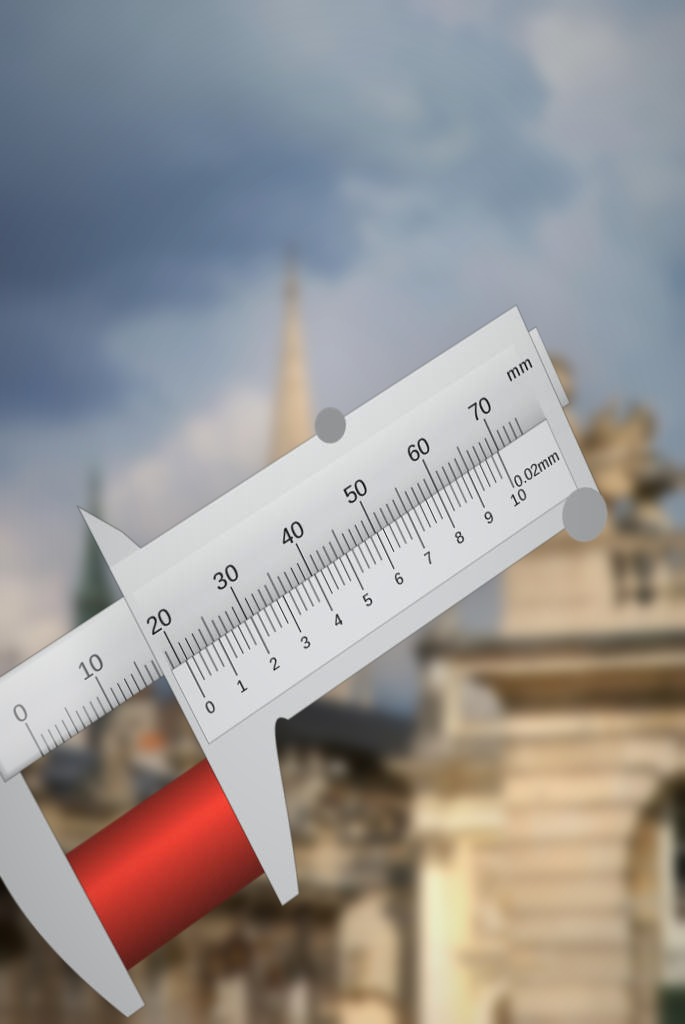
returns 20.8 (mm)
